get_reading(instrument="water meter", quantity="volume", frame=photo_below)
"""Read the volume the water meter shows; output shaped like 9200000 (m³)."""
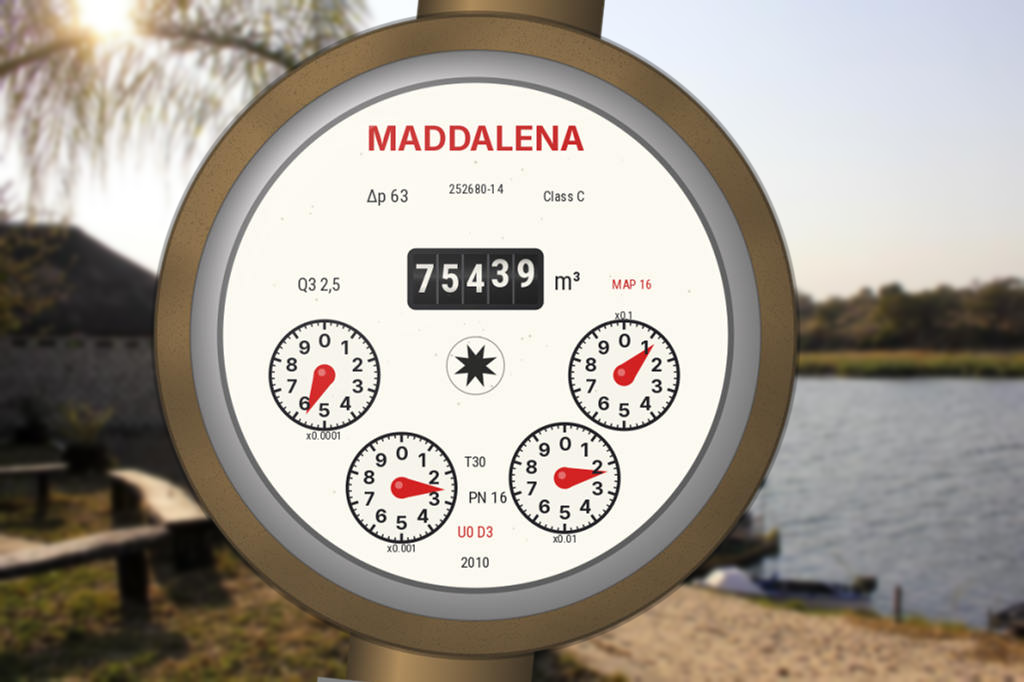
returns 75439.1225 (m³)
